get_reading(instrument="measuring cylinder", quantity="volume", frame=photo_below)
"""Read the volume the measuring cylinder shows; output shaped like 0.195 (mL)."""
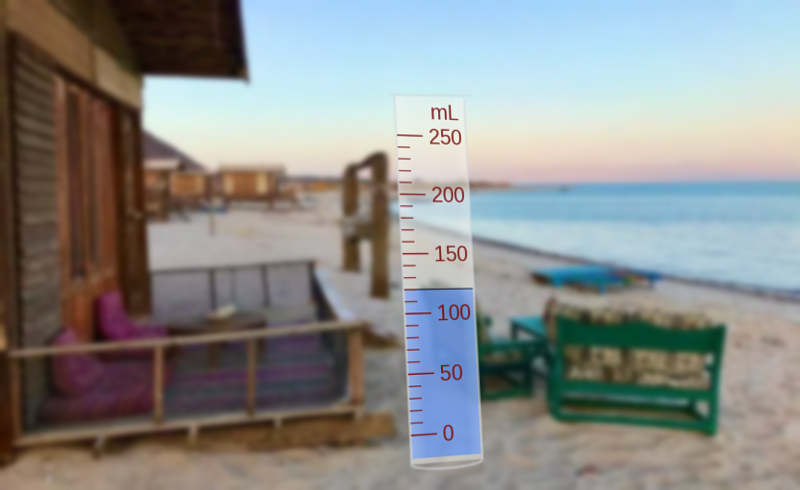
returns 120 (mL)
